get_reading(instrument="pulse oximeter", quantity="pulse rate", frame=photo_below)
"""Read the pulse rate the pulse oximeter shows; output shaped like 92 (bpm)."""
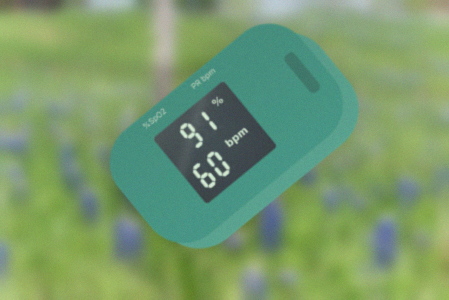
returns 60 (bpm)
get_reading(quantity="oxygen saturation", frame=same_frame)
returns 91 (%)
